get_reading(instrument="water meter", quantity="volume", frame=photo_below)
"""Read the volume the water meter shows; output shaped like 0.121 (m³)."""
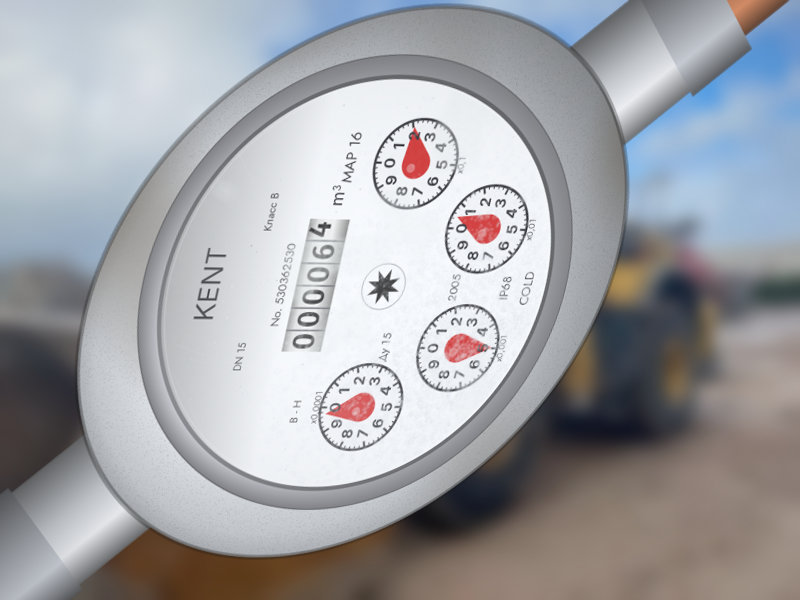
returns 64.2049 (m³)
